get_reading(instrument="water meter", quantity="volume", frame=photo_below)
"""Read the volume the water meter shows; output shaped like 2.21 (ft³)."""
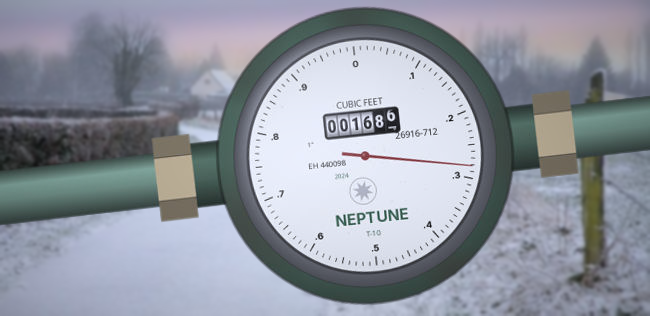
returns 1686.28 (ft³)
